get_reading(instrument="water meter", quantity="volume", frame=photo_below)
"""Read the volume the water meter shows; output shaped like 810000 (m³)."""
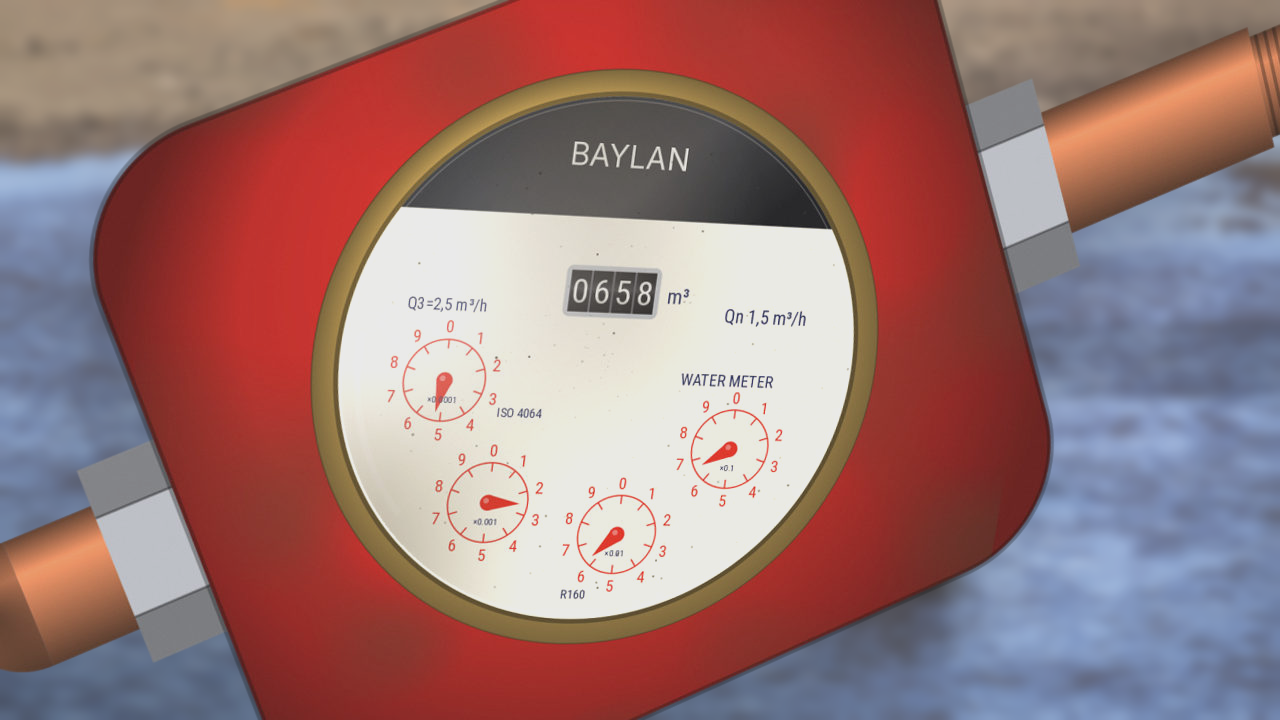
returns 658.6625 (m³)
